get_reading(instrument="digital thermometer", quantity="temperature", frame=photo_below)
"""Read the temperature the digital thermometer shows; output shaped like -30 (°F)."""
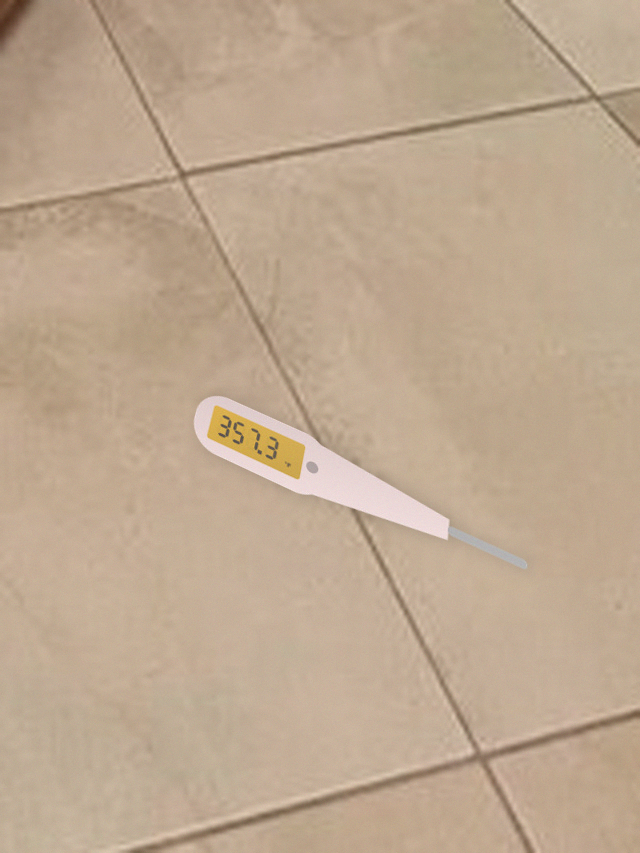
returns 357.3 (°F)
